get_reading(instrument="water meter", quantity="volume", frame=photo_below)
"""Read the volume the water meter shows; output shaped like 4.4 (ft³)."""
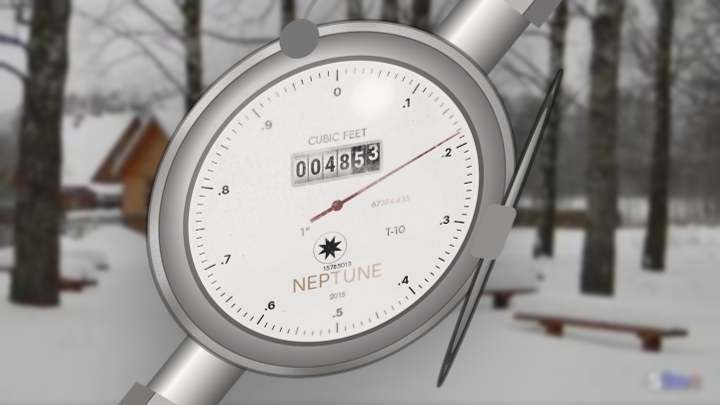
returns 4853.18 (ft³)
